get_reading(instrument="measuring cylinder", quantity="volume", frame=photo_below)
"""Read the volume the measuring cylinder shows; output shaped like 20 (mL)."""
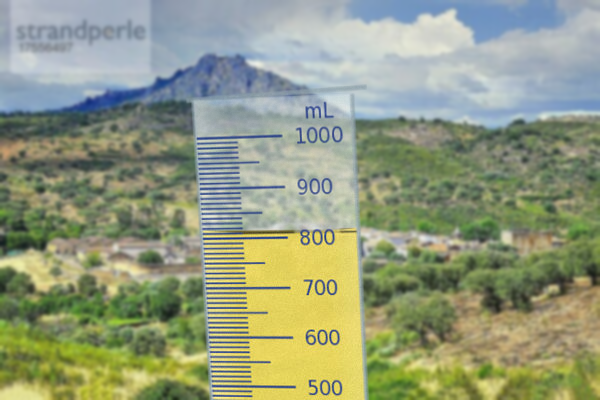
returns 810 (mL)
